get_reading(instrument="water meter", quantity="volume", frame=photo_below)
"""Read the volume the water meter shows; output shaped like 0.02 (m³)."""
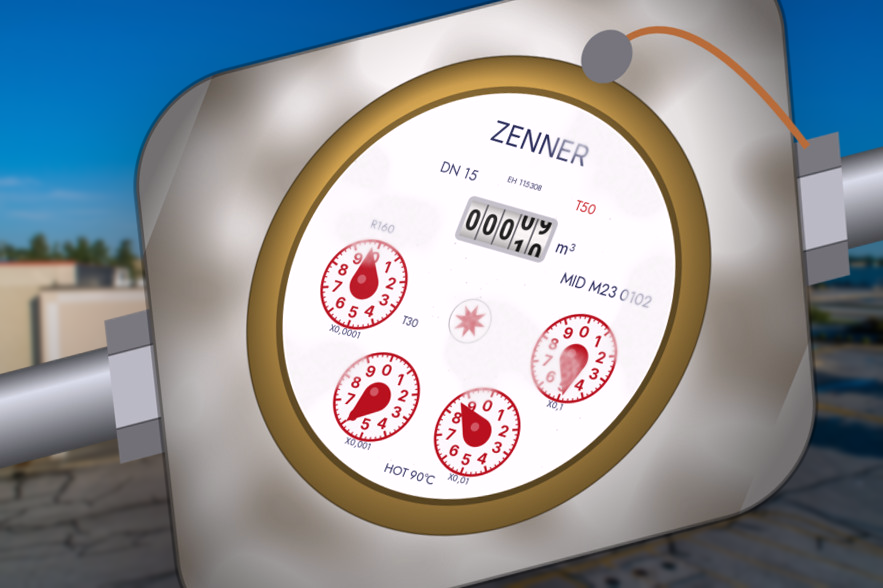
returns 9.4859 (m³)
